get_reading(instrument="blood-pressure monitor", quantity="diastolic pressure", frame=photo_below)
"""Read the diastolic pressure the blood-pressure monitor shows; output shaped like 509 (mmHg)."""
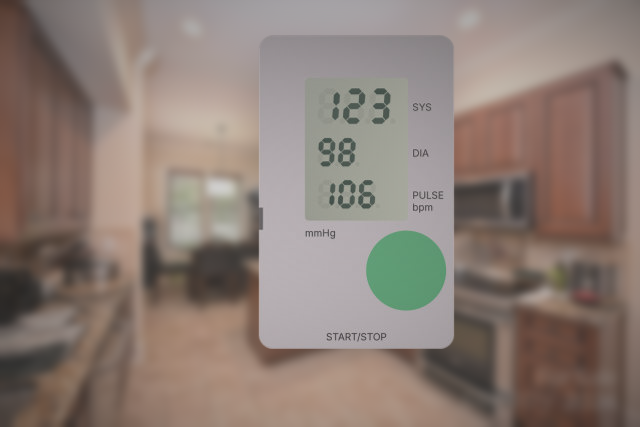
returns 98 (mmHg)
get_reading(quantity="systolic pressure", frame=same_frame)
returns 123 (mmHg)
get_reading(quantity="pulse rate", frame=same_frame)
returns 106 (bpm)
